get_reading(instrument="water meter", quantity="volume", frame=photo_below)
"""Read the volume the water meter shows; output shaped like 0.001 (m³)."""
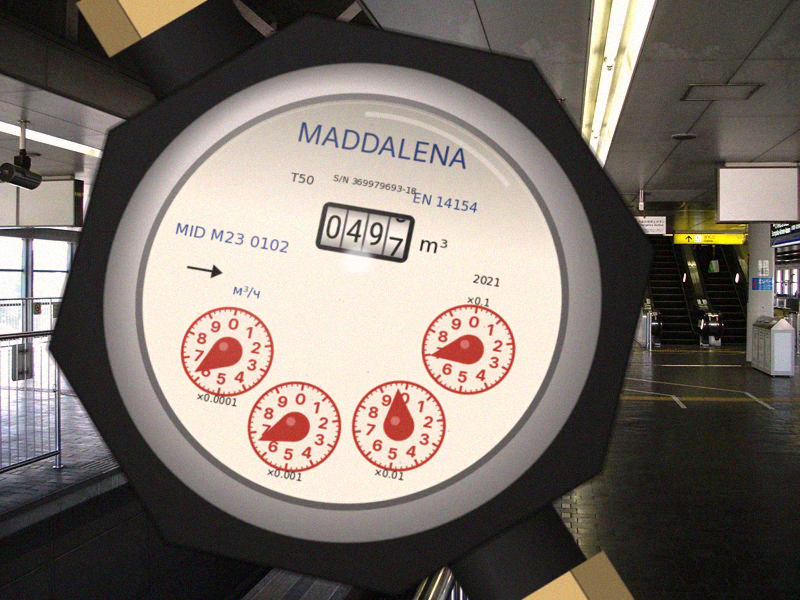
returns 496.6966 (m³)
